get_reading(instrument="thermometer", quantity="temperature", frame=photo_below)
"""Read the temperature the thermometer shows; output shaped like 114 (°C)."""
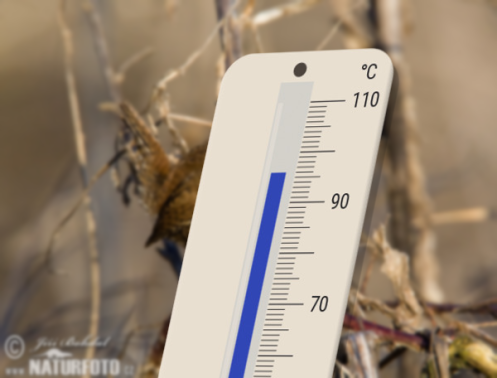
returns 96 (°C)
